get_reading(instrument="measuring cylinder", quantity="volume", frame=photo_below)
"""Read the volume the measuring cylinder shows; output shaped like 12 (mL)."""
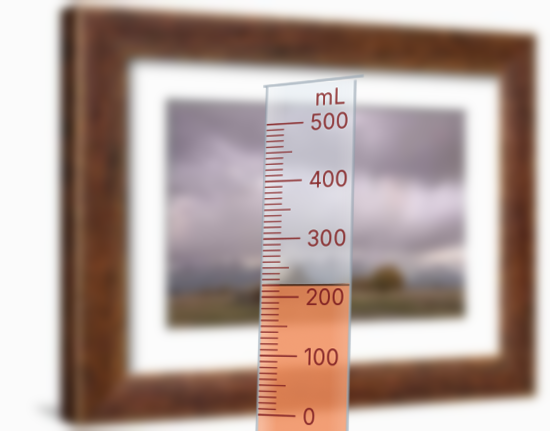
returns 220 (mL)
